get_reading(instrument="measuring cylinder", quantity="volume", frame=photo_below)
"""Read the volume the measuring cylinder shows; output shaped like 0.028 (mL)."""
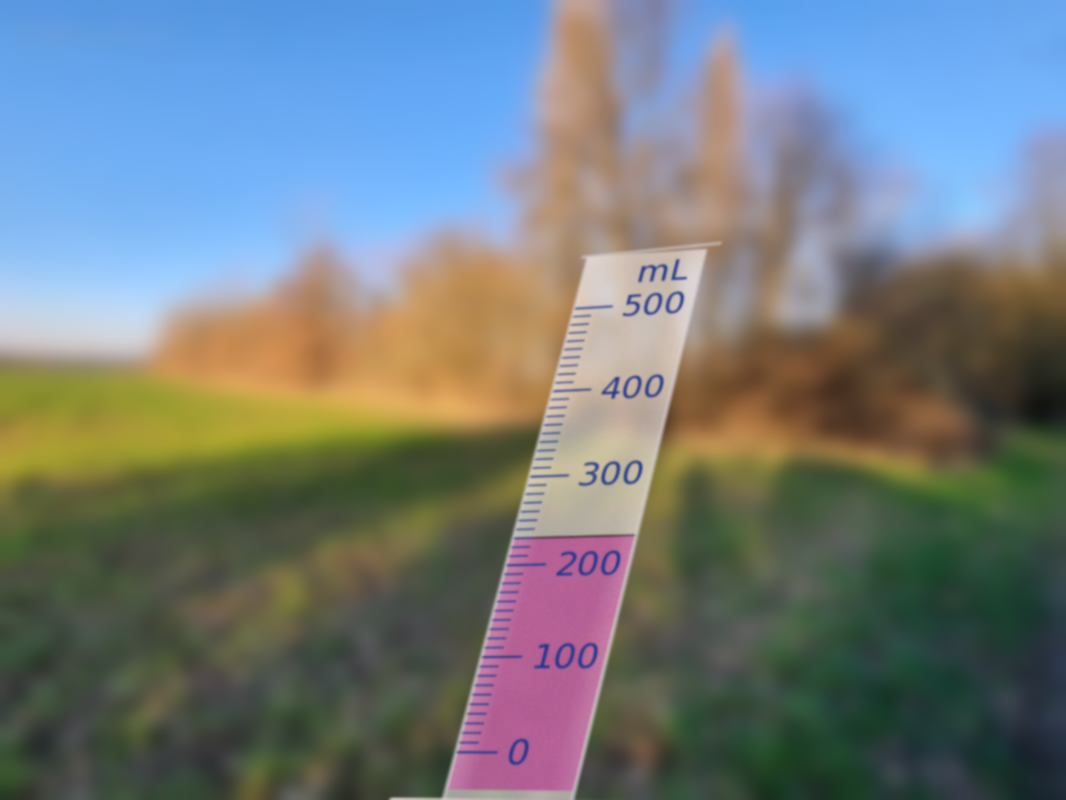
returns 230 (mL)
